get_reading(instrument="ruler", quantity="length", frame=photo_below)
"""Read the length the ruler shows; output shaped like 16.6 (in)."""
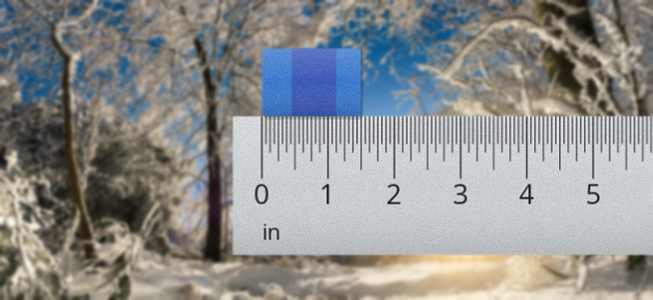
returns 1.5 (in)
